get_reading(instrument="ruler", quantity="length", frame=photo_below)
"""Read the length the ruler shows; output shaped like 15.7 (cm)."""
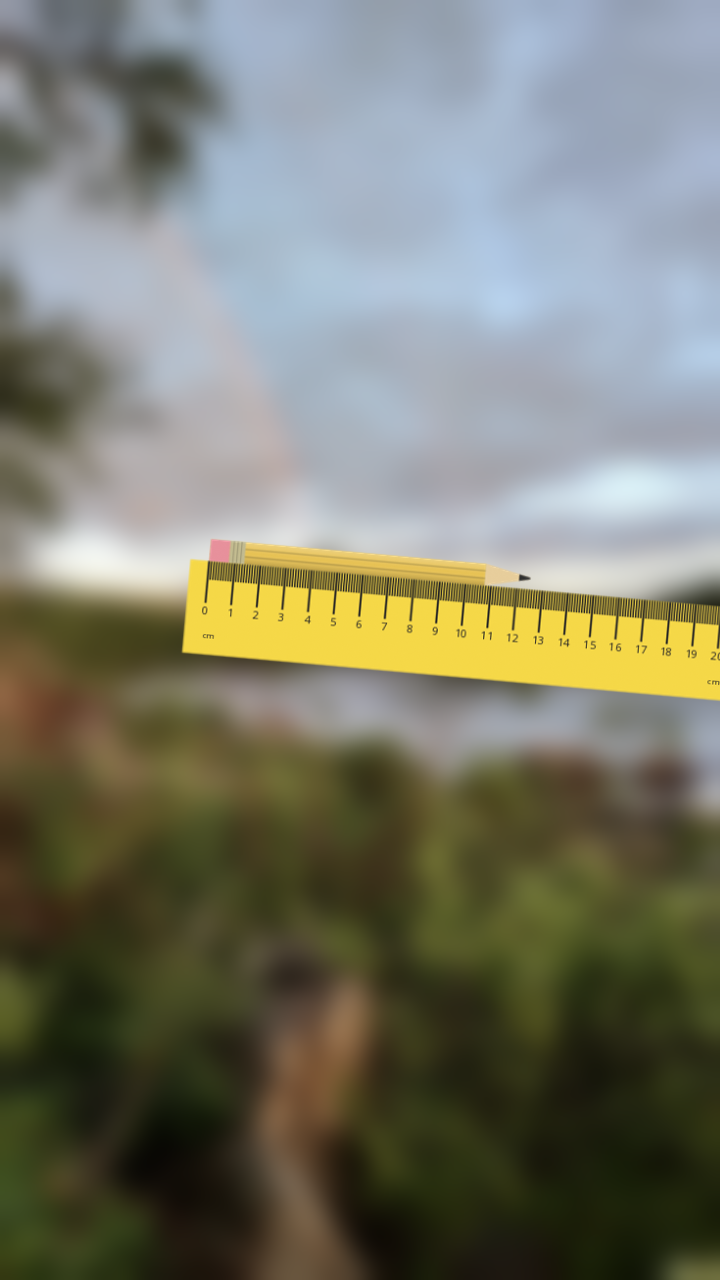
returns 12.5 (cm)
